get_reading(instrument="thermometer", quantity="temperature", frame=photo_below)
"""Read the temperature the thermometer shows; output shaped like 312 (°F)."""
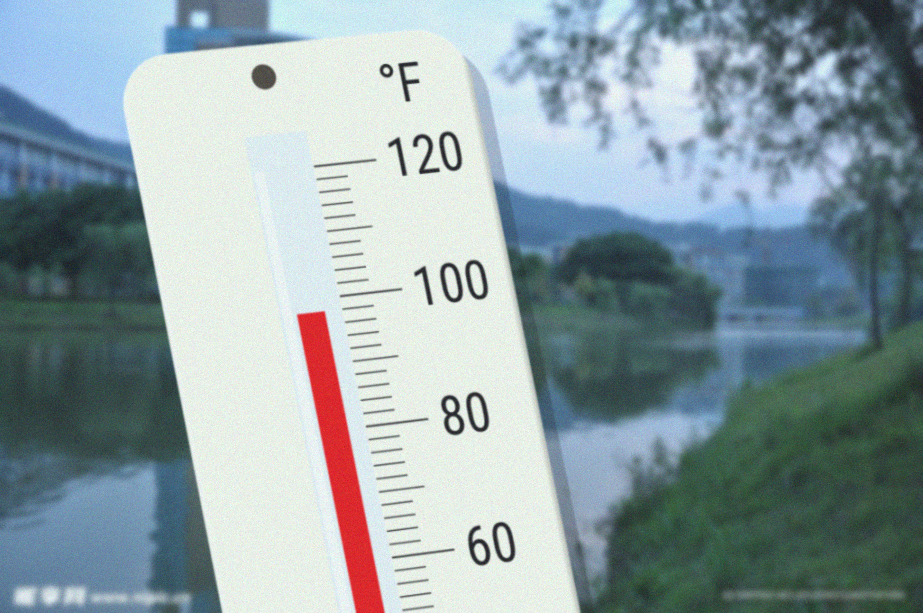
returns 98 (°F)
